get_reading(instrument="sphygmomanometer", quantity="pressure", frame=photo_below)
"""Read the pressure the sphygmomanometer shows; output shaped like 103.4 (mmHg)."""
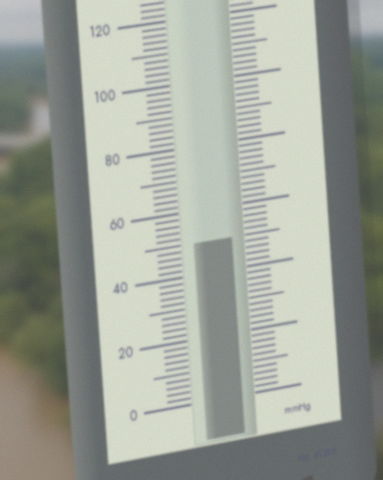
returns 50 (mmHg)
